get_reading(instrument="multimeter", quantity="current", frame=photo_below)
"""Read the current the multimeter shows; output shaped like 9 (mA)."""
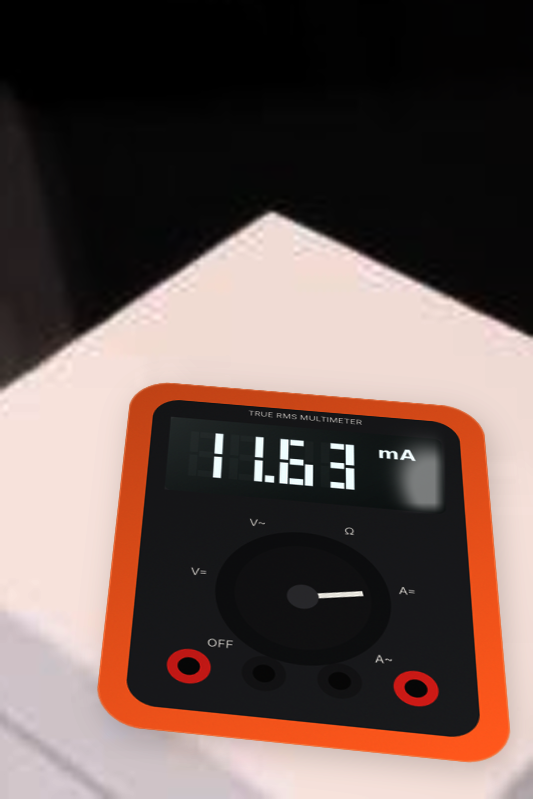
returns 11.63 (mA)
